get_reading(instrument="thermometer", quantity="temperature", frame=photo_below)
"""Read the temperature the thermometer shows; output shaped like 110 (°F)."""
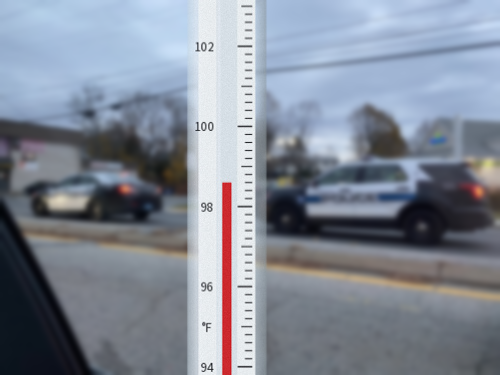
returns 98.6 (°F)
